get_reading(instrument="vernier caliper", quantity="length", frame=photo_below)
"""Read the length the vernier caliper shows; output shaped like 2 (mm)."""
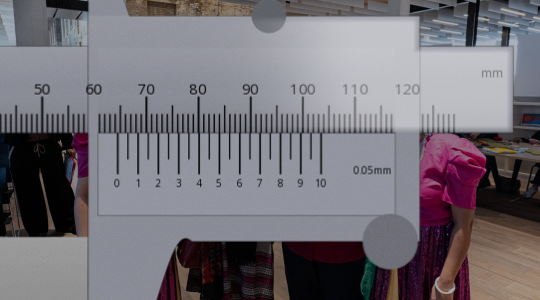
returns 64.5 (mm)
